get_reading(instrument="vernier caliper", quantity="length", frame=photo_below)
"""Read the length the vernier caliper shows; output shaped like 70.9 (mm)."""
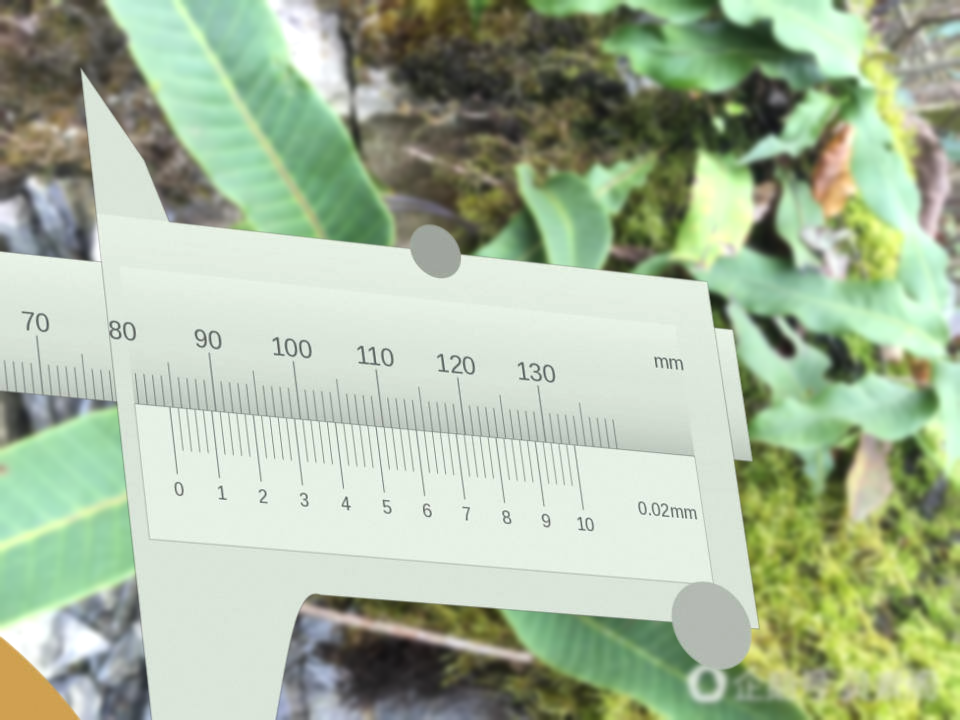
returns 84.6 (mm)
